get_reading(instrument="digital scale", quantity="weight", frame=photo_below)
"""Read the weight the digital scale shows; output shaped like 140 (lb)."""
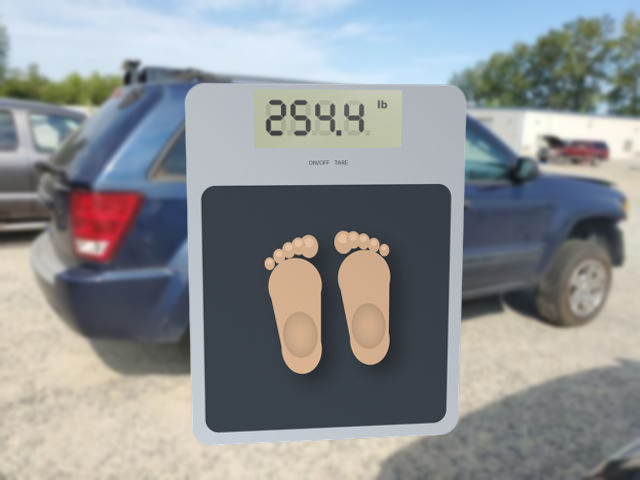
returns 254.4 (lb)
